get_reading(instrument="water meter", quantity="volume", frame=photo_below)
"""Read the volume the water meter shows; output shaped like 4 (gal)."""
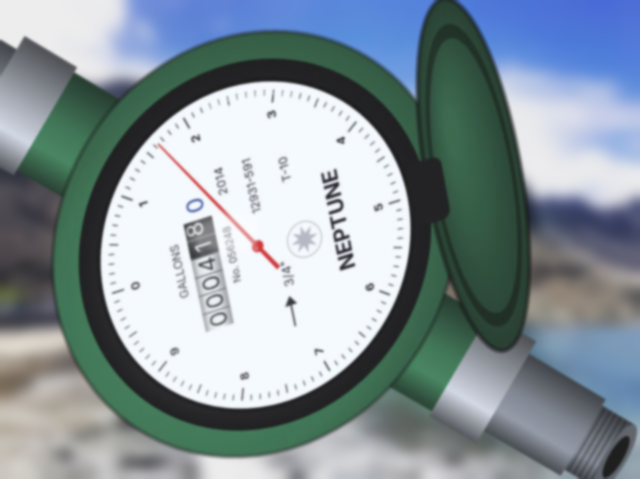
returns 4181.6 (gal)
